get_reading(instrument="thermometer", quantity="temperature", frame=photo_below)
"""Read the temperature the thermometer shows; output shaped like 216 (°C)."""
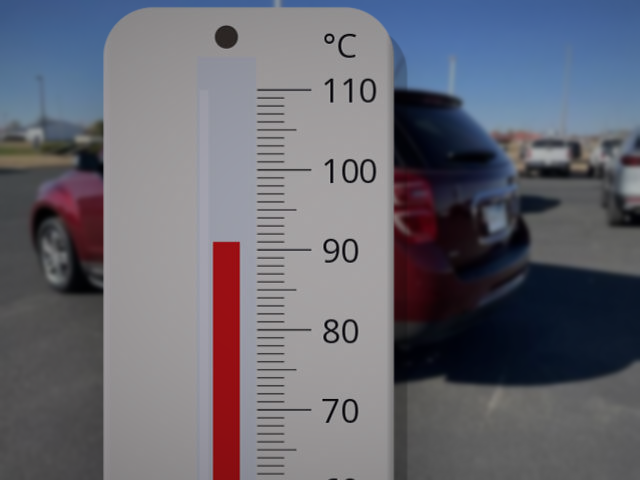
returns 91 (°C)
